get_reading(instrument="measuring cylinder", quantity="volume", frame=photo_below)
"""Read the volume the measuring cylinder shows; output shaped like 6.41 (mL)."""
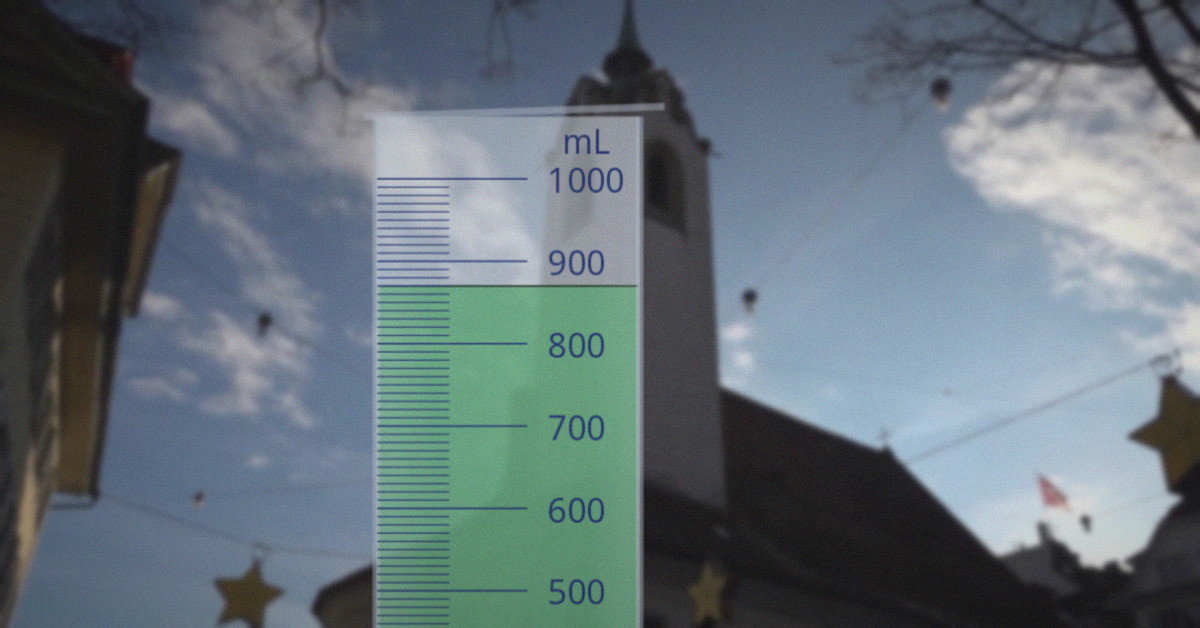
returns 870 (mL)
